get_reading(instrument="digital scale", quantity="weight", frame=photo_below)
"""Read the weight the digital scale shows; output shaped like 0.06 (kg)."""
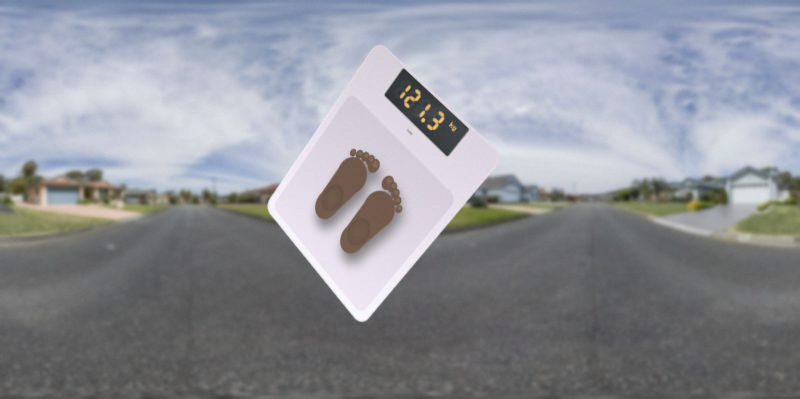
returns 121.3 (kg)
